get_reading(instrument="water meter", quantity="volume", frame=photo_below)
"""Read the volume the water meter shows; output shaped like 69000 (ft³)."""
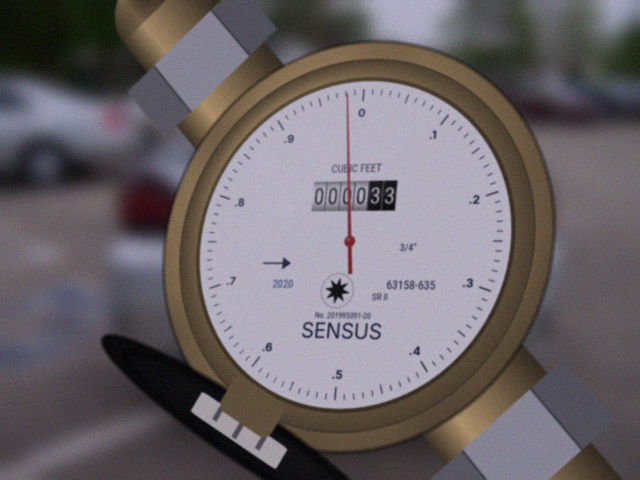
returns 32.98 (ft³)
